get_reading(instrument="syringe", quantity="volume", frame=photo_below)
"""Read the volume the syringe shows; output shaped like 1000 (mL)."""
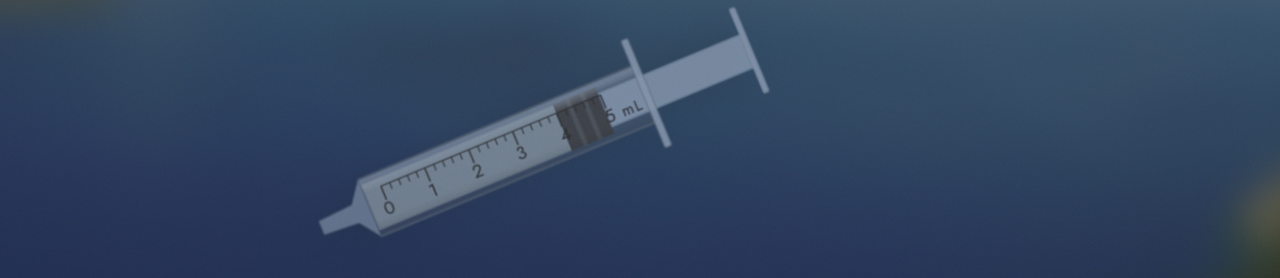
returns 4 (mL)
